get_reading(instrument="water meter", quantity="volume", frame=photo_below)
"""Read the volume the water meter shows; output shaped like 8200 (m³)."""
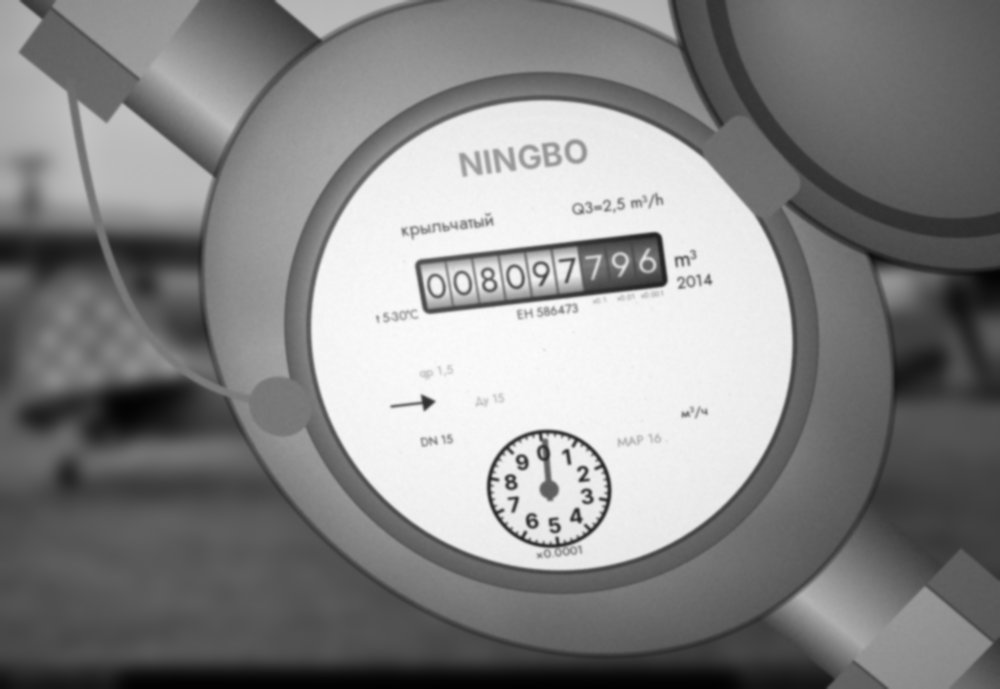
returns 8097.7960 (m³)
